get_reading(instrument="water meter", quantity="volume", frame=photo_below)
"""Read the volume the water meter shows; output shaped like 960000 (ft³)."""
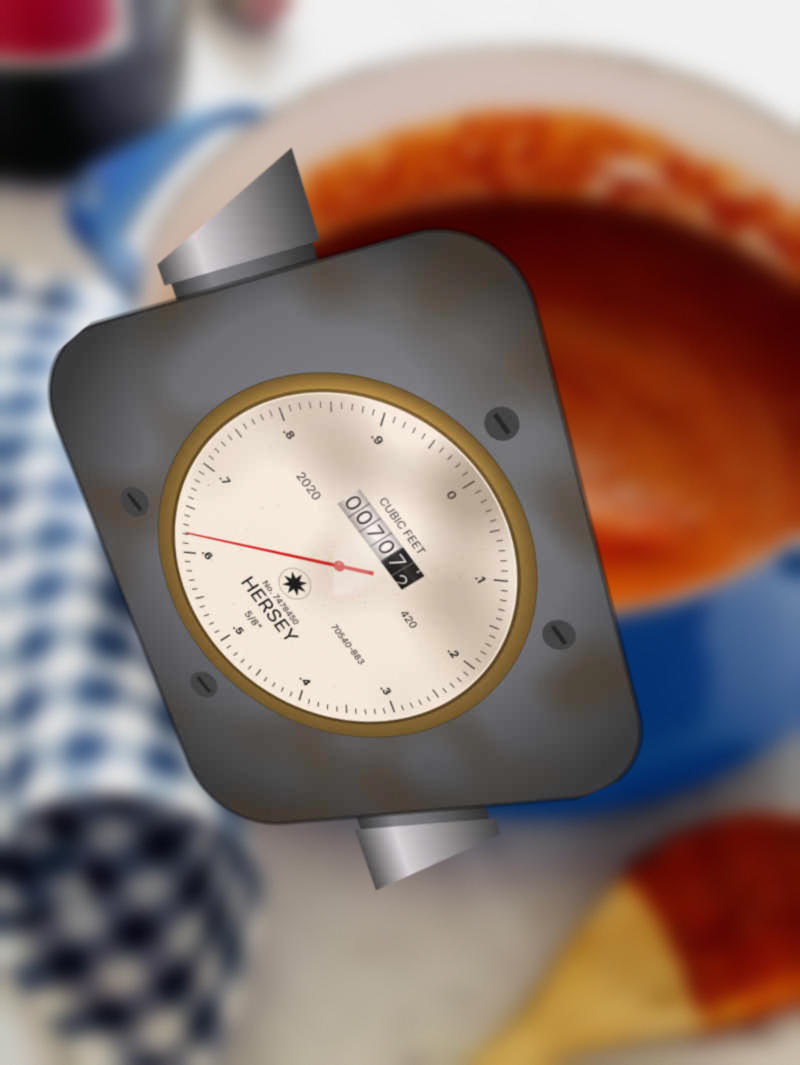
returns 7071.62 (ft³)
